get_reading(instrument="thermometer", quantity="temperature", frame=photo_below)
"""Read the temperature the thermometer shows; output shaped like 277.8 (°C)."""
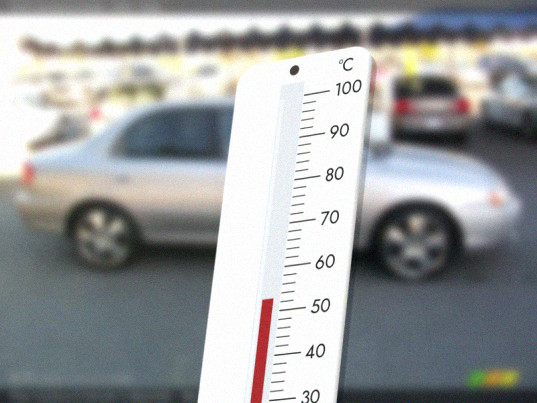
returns 53 (°C)
